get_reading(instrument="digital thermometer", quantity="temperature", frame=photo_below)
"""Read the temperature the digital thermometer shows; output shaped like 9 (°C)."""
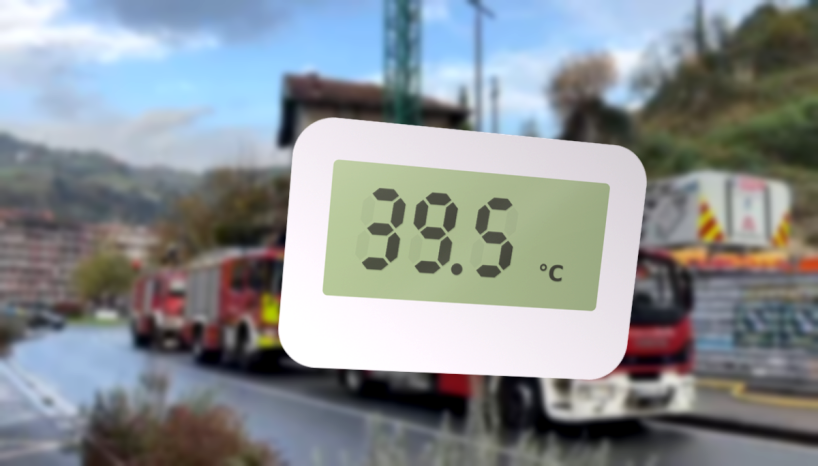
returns 39.5 (°C)
